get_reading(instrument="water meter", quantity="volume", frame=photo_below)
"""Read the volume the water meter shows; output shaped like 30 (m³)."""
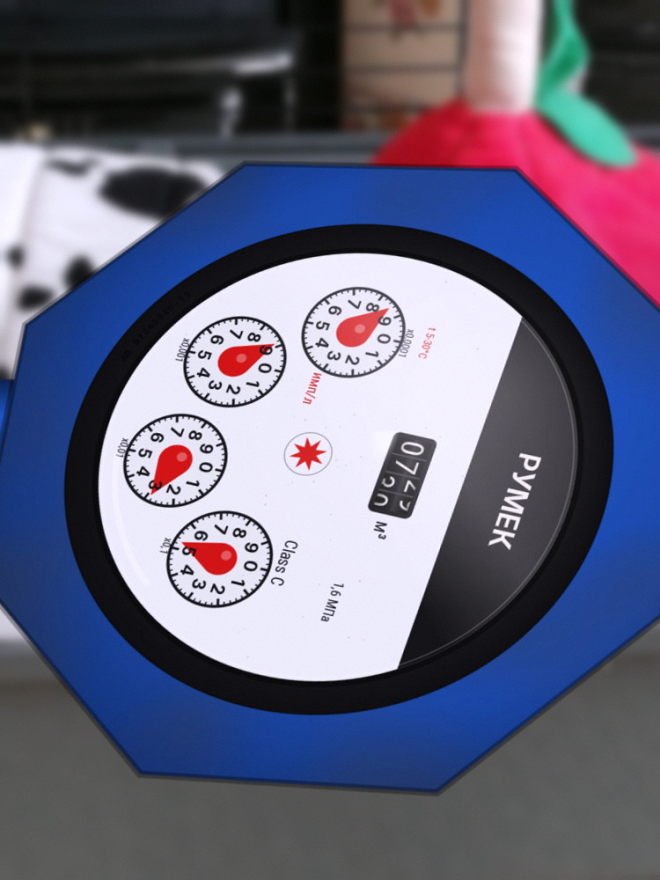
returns 729.5288 (m³)
